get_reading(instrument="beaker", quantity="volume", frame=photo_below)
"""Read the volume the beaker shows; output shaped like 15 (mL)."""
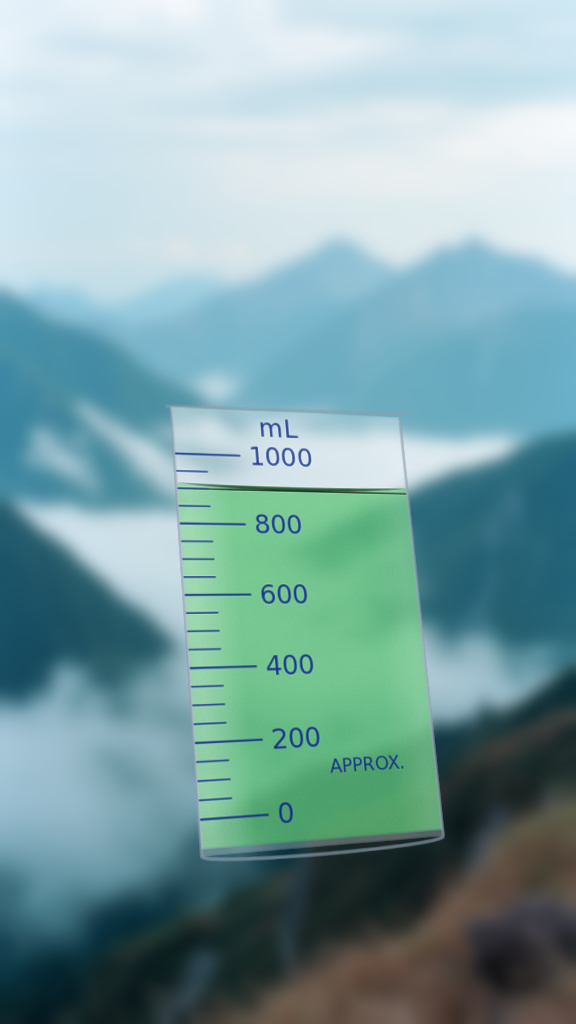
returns 900 (mL)
